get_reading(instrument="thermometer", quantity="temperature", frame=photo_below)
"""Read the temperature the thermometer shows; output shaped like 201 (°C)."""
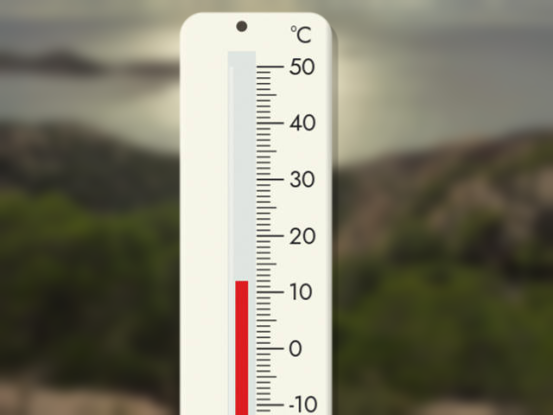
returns 12 (°C)
